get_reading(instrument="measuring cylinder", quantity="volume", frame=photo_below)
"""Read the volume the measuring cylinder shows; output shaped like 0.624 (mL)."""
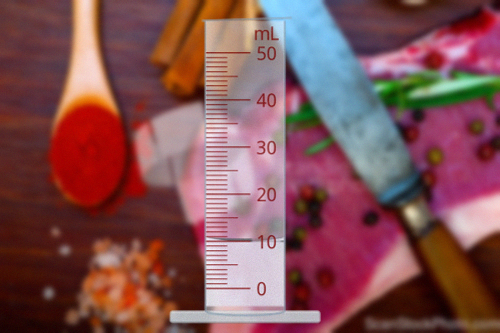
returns 10 (mL)
